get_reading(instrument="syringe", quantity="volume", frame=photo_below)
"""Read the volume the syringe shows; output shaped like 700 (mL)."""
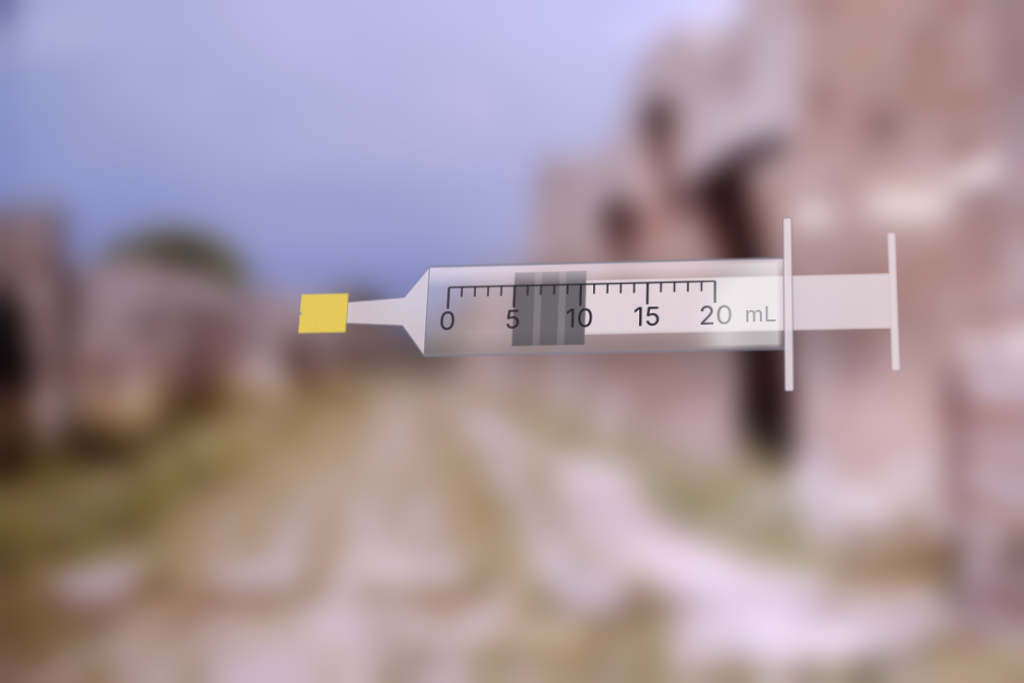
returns 5 (mL)
